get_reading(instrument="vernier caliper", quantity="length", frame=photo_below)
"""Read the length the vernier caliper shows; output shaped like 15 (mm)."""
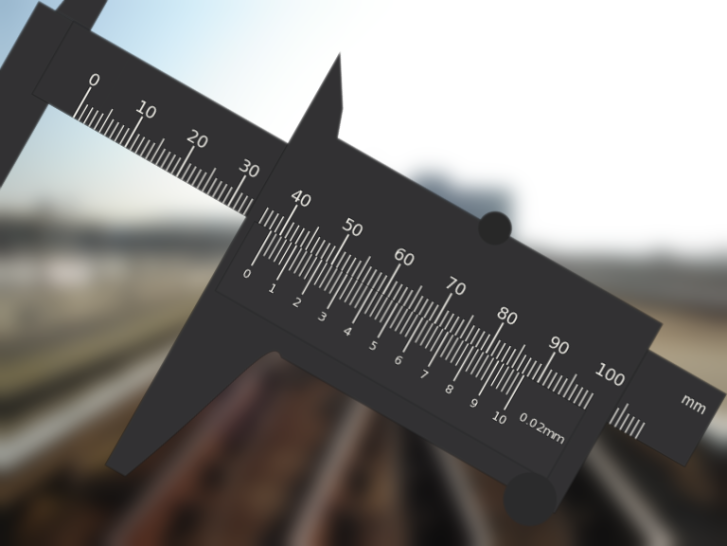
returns 38.4 (mm)
